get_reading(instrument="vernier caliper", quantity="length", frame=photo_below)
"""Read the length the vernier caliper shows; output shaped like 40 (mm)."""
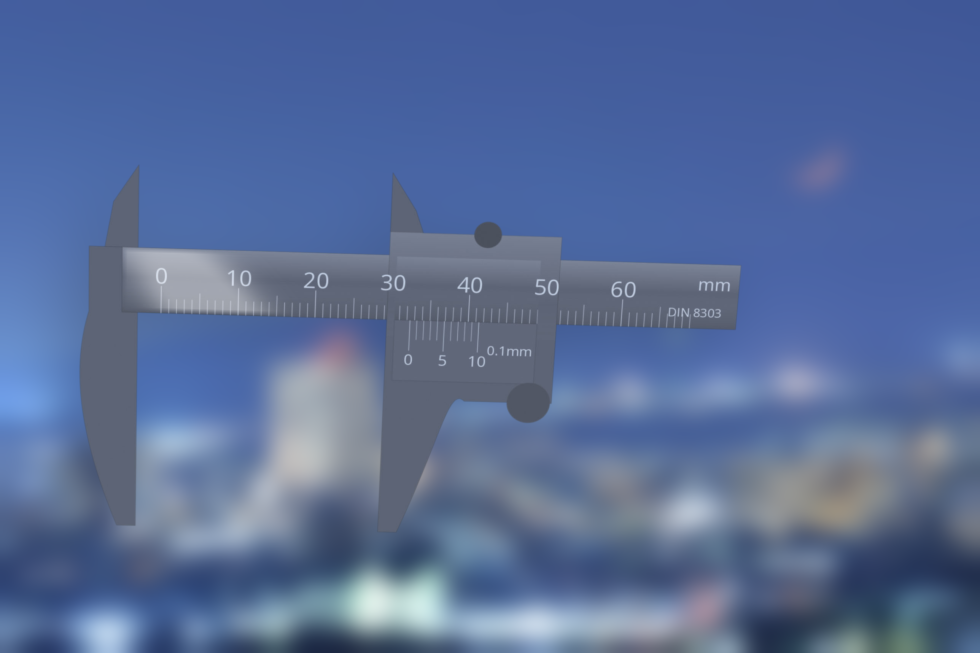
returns 32.4 (mm)
